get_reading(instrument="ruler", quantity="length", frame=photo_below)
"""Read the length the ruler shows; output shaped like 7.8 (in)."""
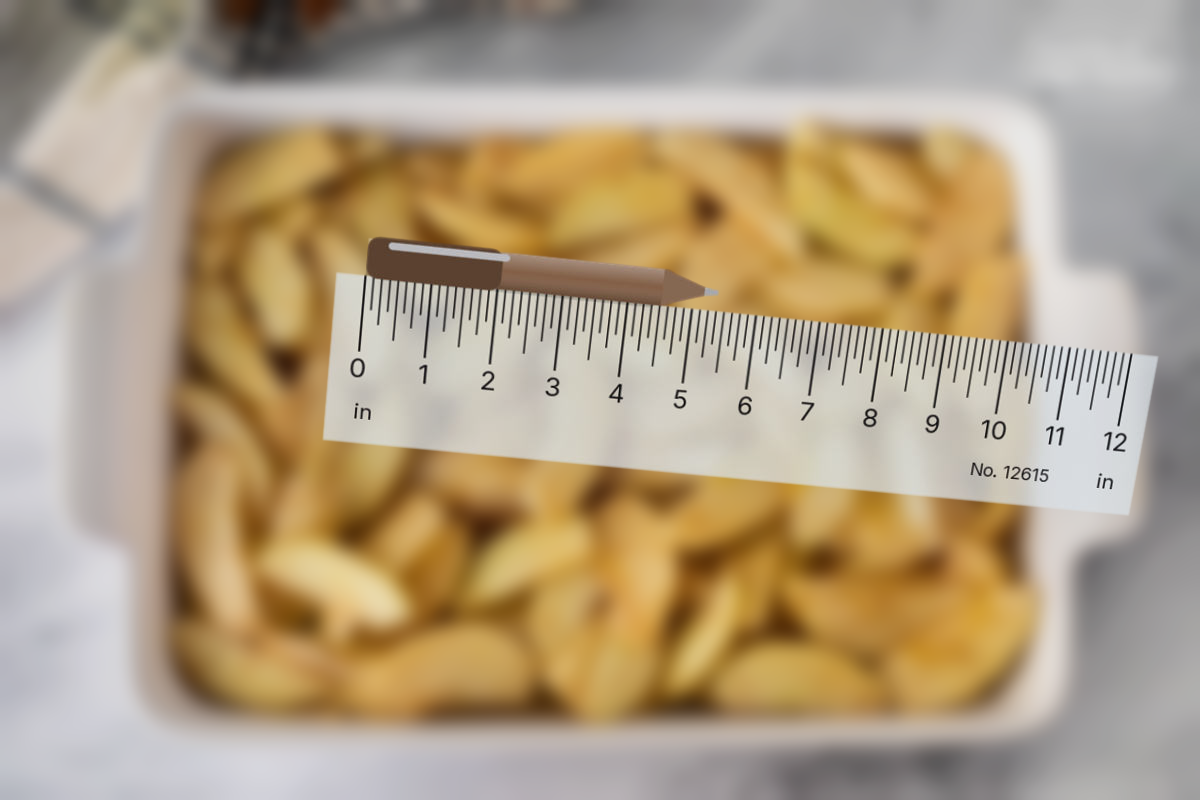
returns 5.375 (in)
